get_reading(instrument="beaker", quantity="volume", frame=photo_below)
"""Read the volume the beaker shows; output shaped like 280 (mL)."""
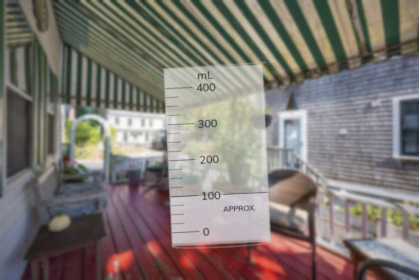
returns 100 (mL)
